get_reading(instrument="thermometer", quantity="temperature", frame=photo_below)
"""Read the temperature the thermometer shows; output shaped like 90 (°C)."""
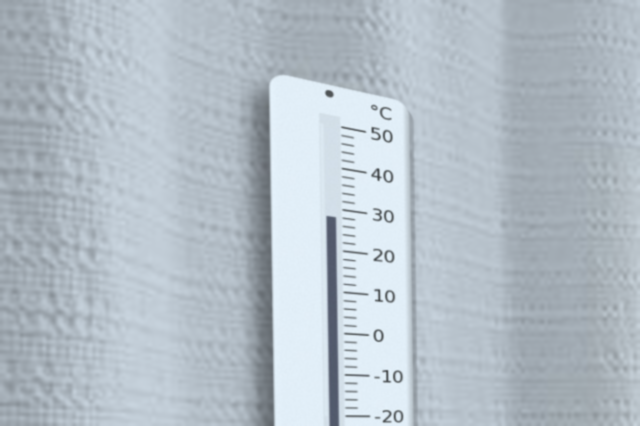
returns 28 (°C)
